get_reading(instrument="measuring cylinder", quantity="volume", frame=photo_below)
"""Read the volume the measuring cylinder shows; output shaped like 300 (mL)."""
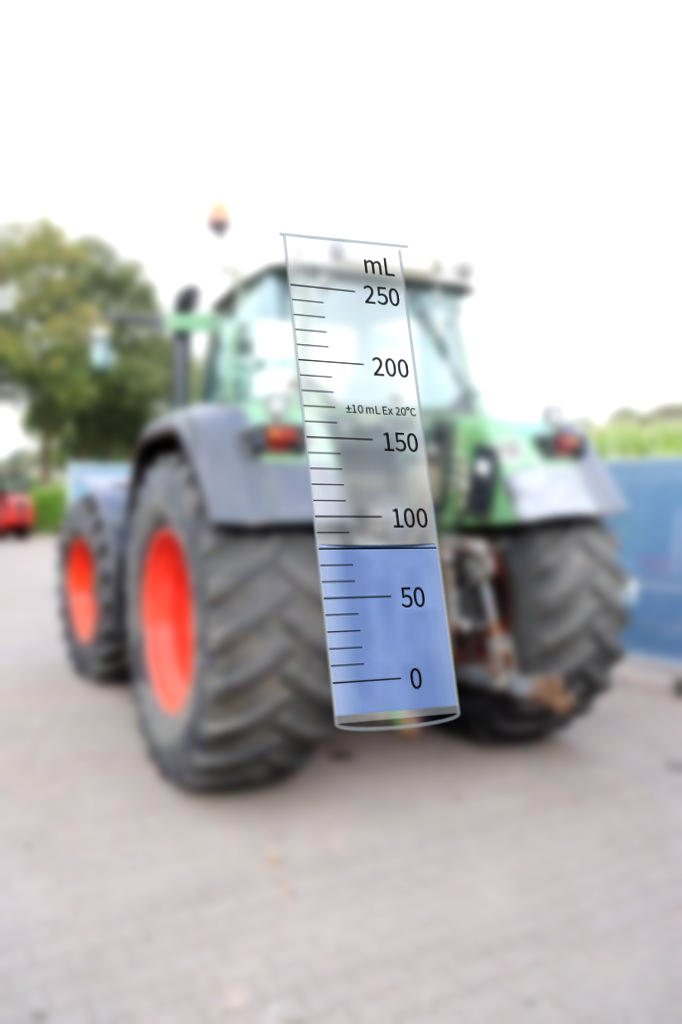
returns 80 (mL)
